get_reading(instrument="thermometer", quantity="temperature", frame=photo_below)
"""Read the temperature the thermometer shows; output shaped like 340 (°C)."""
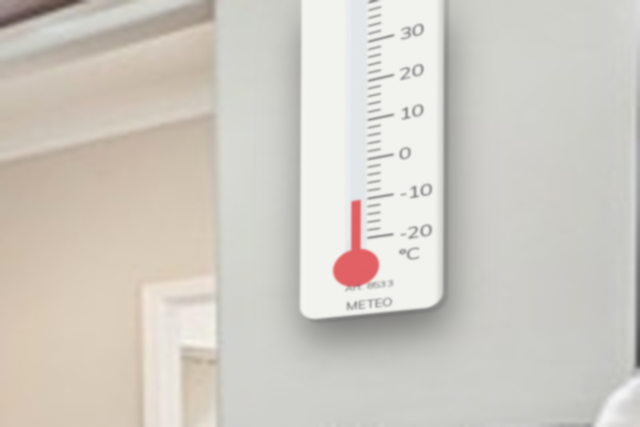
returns -10 (°C)
